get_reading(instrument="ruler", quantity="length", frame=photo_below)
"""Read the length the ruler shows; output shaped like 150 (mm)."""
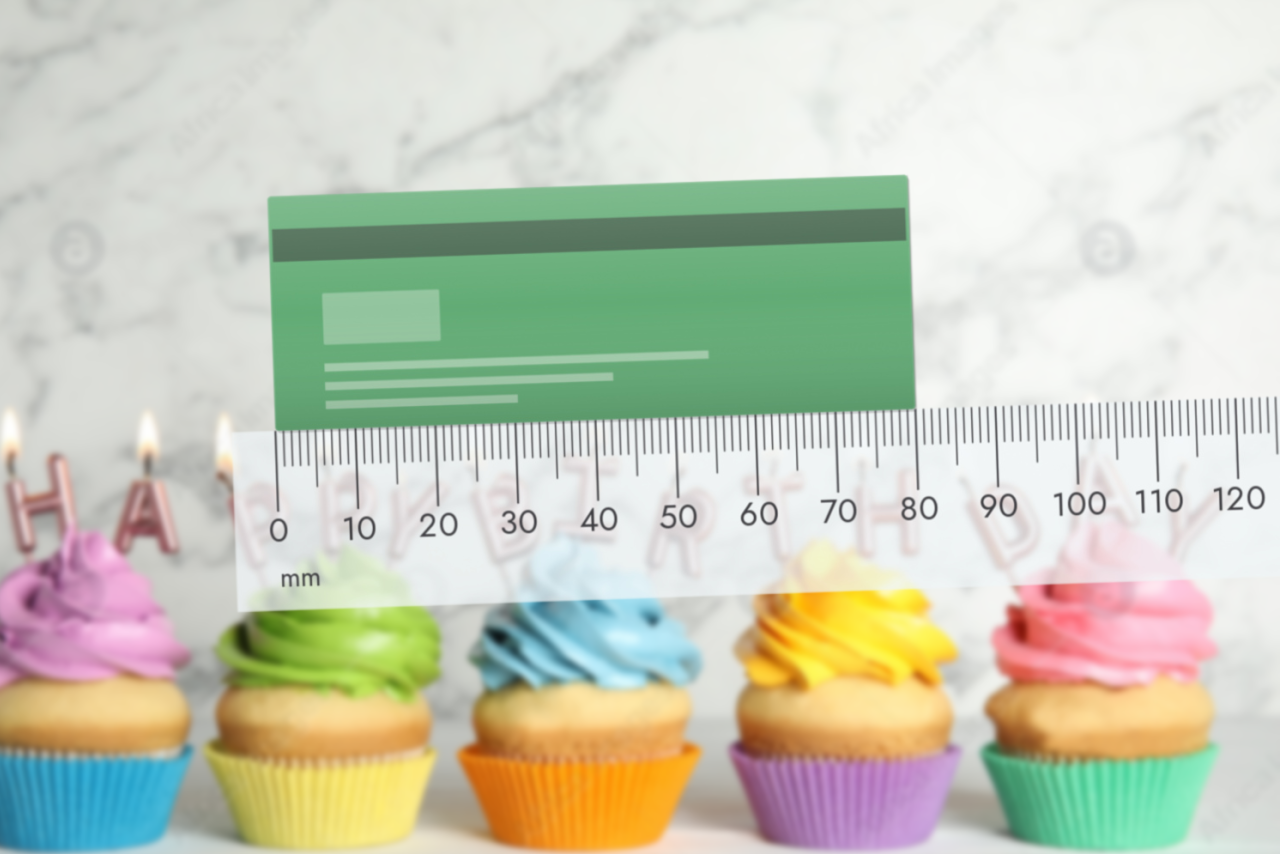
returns 80 (mm)
